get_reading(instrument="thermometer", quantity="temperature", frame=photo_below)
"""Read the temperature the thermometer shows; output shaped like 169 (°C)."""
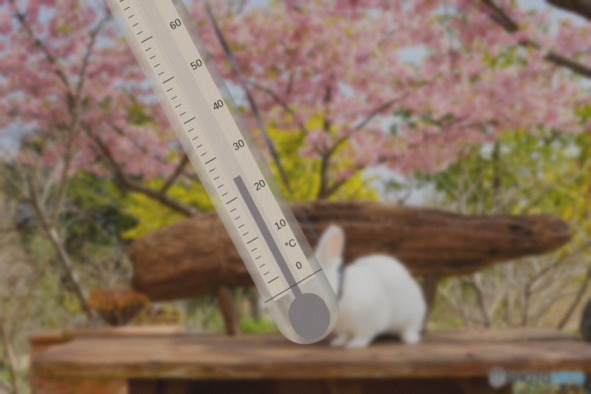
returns 24 (°C)
